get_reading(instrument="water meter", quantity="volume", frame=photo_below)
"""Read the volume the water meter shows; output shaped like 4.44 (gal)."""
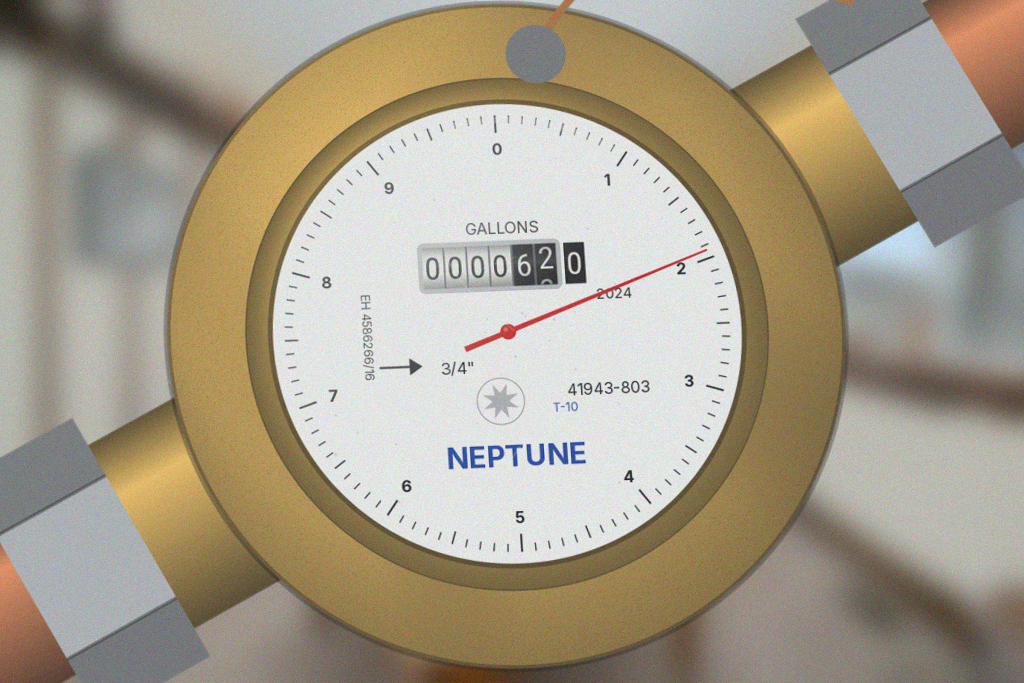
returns 621.9 (gal)
